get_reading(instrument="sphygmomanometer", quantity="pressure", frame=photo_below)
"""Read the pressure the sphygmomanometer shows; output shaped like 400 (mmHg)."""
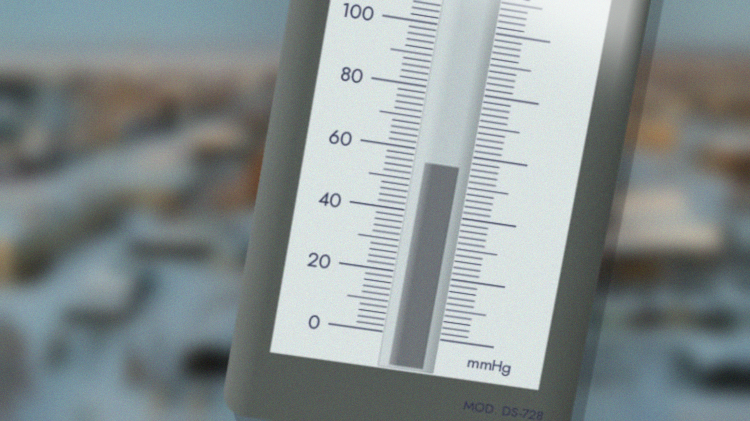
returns 56 (mmHg)
